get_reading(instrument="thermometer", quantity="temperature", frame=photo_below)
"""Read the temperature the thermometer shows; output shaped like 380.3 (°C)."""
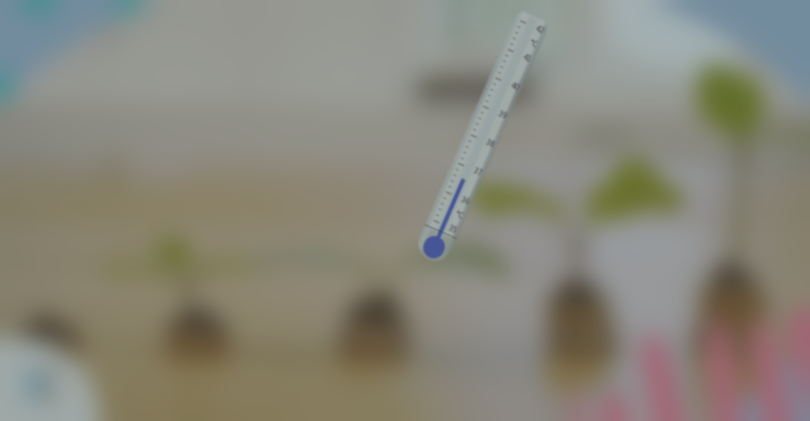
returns 36.6 (°C)
